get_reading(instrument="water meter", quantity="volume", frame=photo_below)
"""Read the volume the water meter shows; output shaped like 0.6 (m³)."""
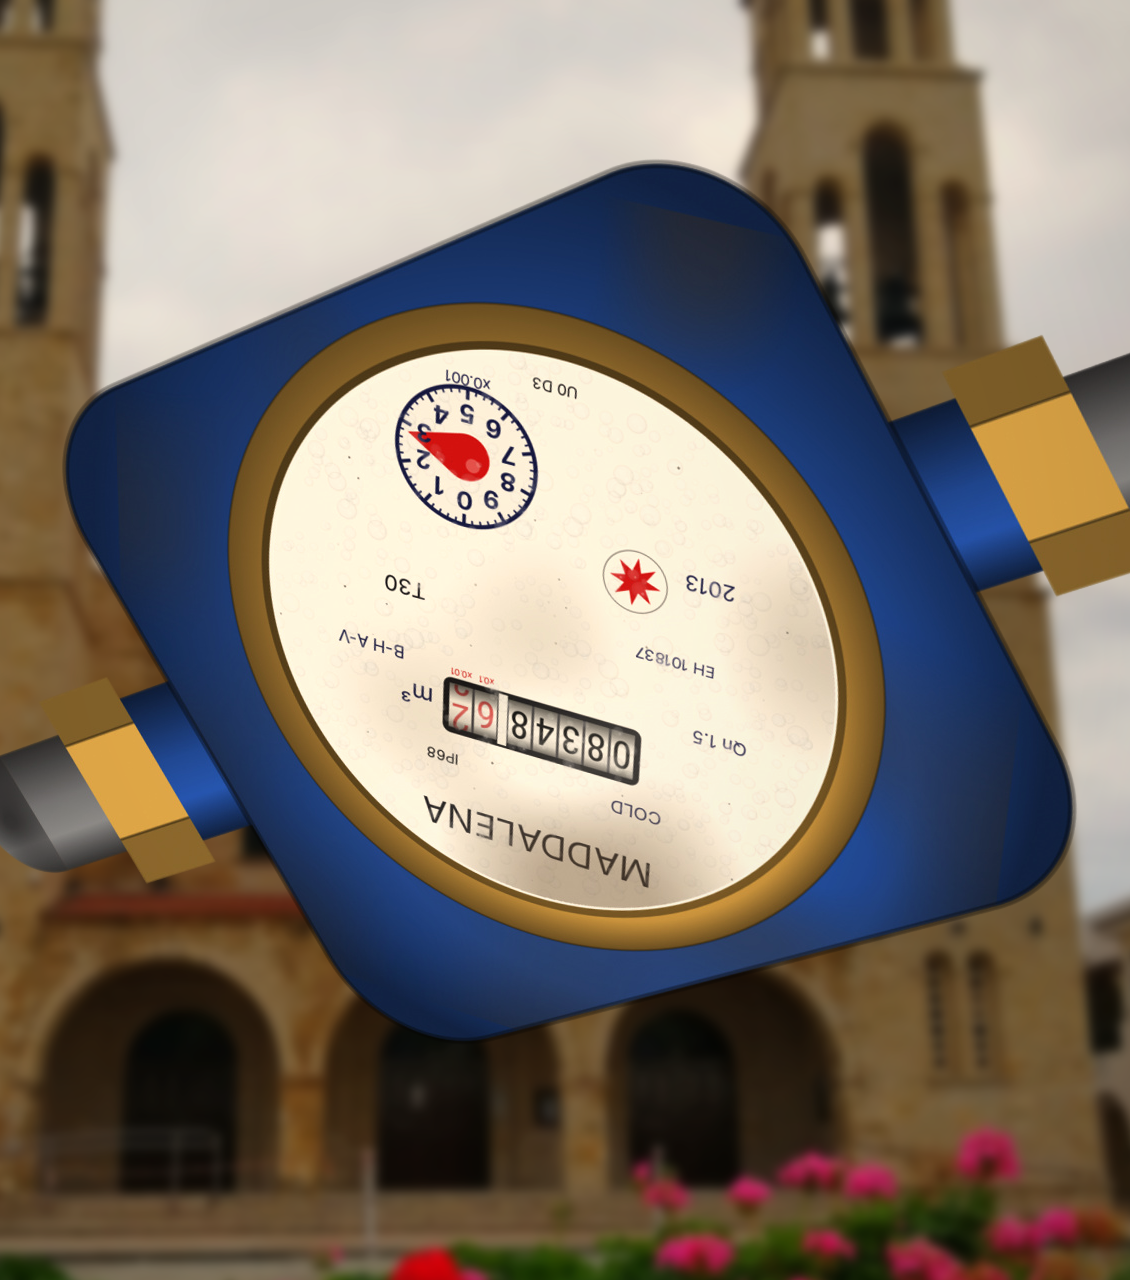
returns 8348.622 (m³)
